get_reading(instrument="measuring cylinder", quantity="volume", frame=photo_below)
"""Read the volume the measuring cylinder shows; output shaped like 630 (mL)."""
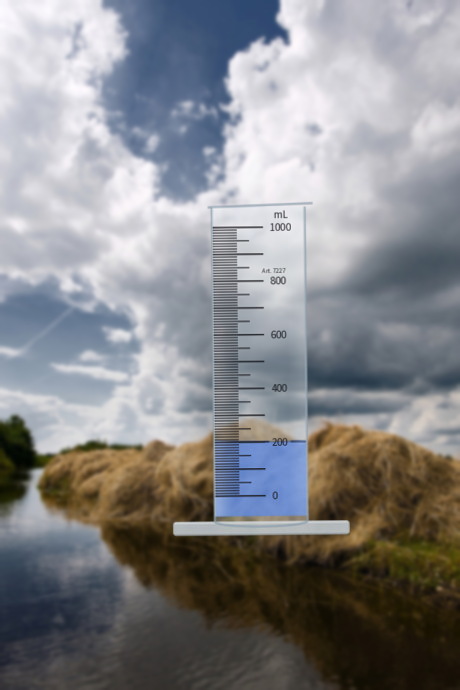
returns 200 (mL)
